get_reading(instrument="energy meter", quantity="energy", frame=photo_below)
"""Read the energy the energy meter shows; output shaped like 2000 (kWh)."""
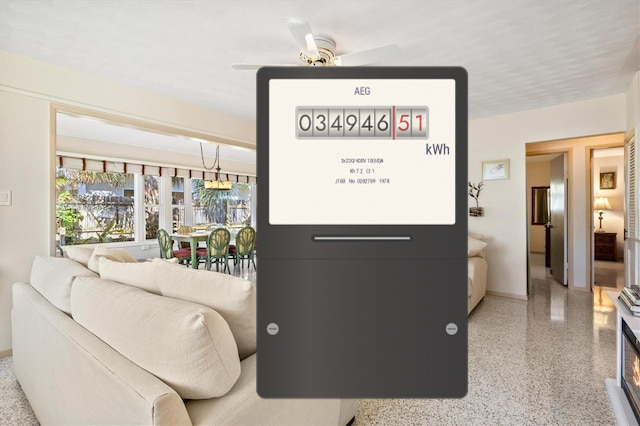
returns 34946.51 (kWh)
